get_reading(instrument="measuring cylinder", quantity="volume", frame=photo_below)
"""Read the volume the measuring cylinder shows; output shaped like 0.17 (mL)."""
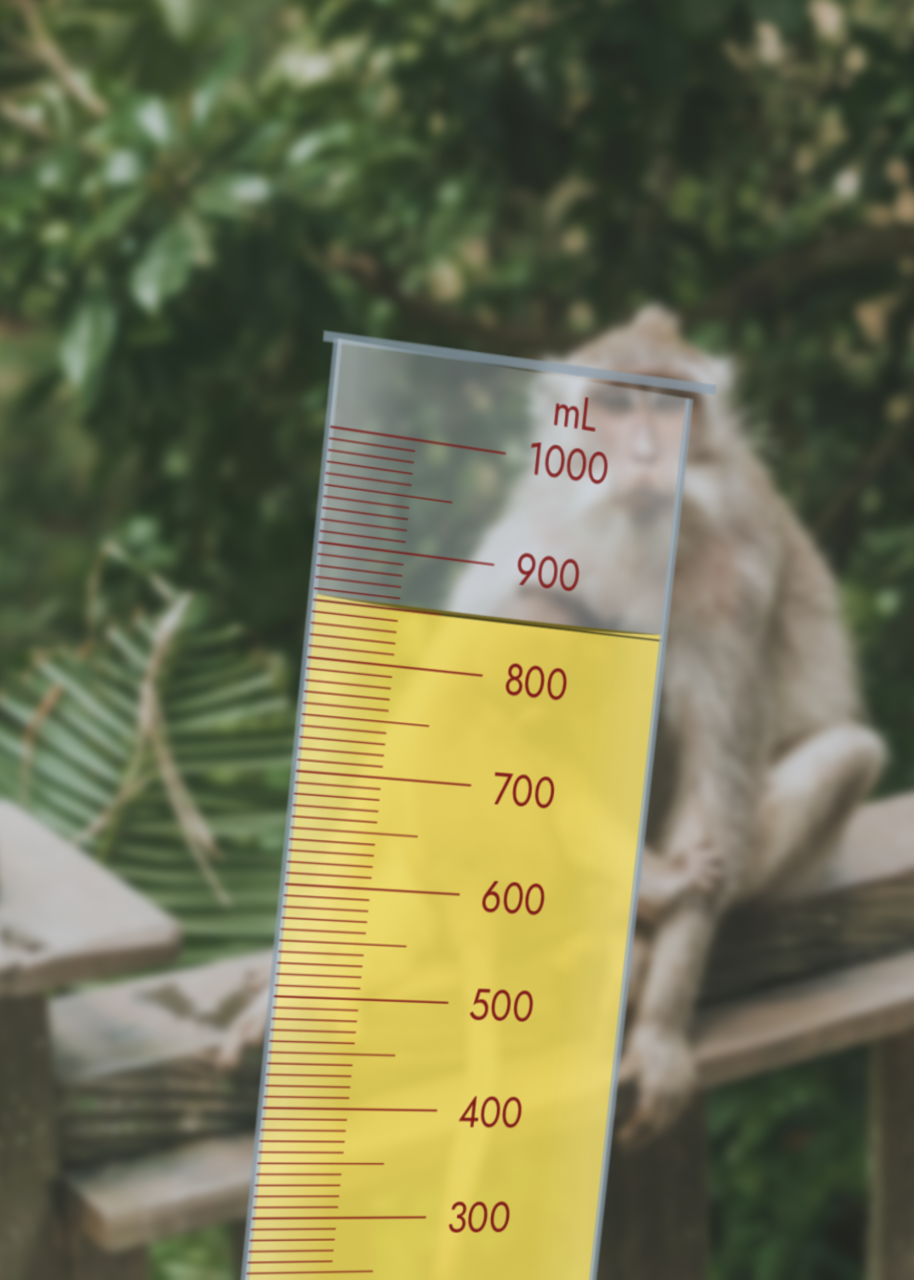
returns 850 (mL)
